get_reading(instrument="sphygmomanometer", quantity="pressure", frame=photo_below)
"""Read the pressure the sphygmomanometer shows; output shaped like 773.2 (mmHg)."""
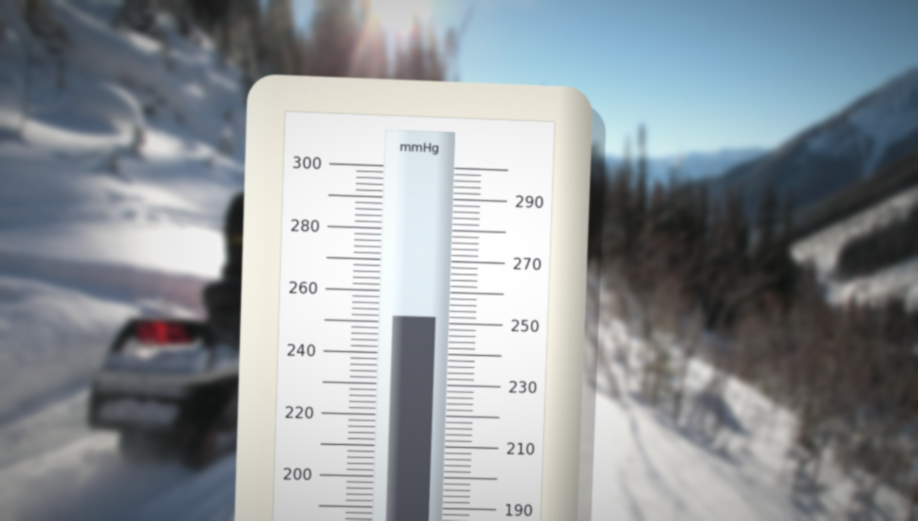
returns 252 (mmHg)
